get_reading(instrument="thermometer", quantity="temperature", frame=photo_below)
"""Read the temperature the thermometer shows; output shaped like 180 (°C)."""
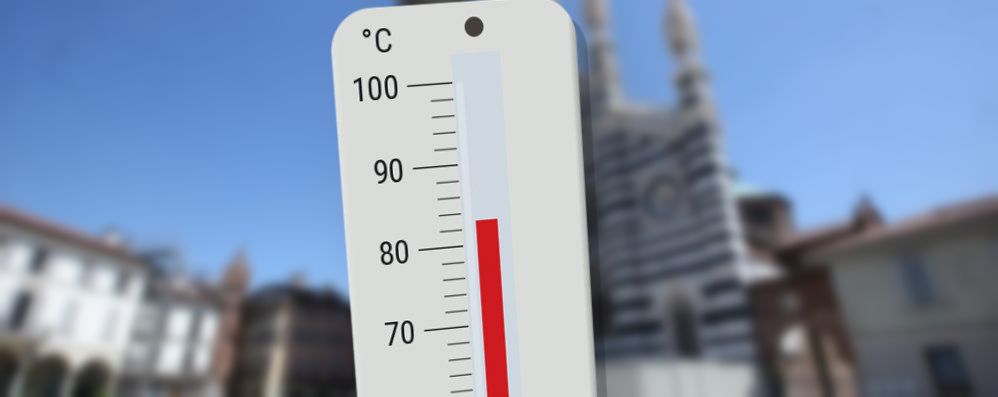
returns 83 (°C)
